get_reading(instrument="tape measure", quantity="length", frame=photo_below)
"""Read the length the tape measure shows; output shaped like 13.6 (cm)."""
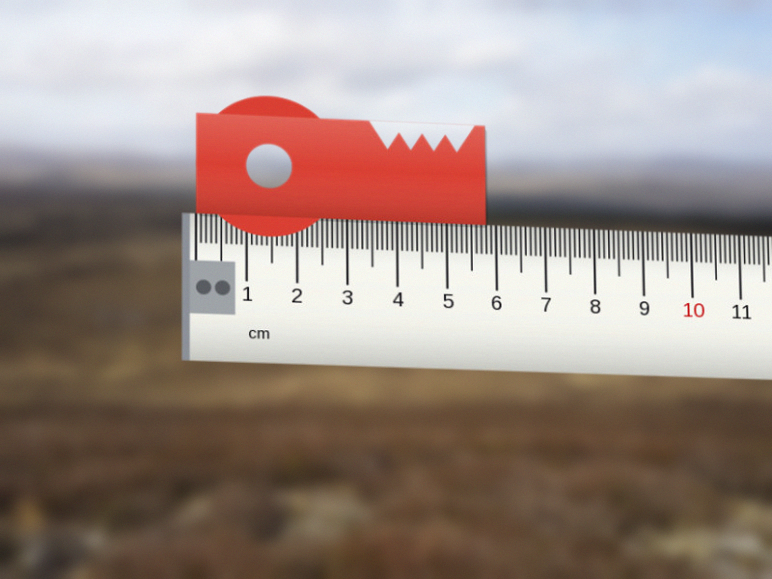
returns 5.8 (cm)
